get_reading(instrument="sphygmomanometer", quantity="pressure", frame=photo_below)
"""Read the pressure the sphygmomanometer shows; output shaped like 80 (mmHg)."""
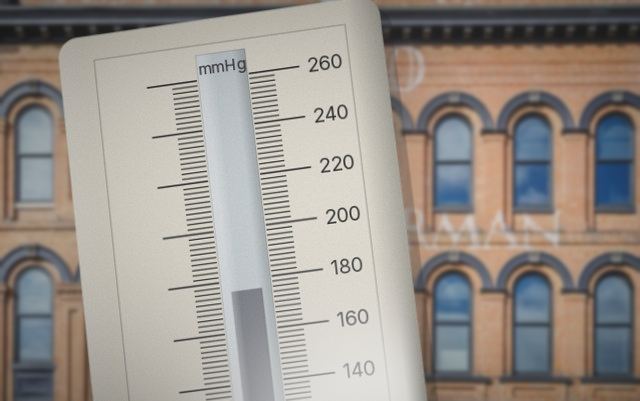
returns 176 (mmHg)
